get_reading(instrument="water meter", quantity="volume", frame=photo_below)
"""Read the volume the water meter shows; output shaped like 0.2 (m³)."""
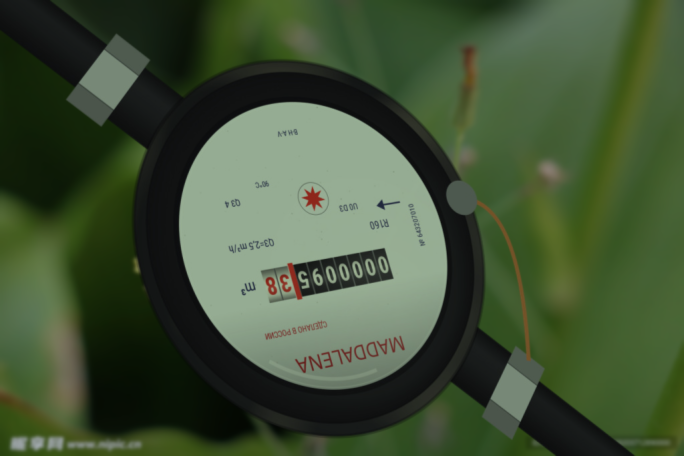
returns 95.38 (m³)
